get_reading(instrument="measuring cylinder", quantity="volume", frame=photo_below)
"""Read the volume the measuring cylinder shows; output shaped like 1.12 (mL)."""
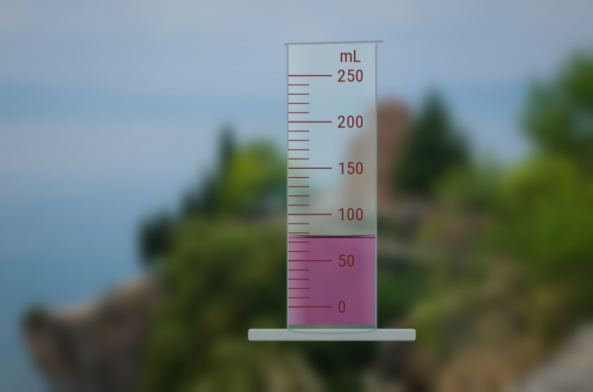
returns 75 (mL)
